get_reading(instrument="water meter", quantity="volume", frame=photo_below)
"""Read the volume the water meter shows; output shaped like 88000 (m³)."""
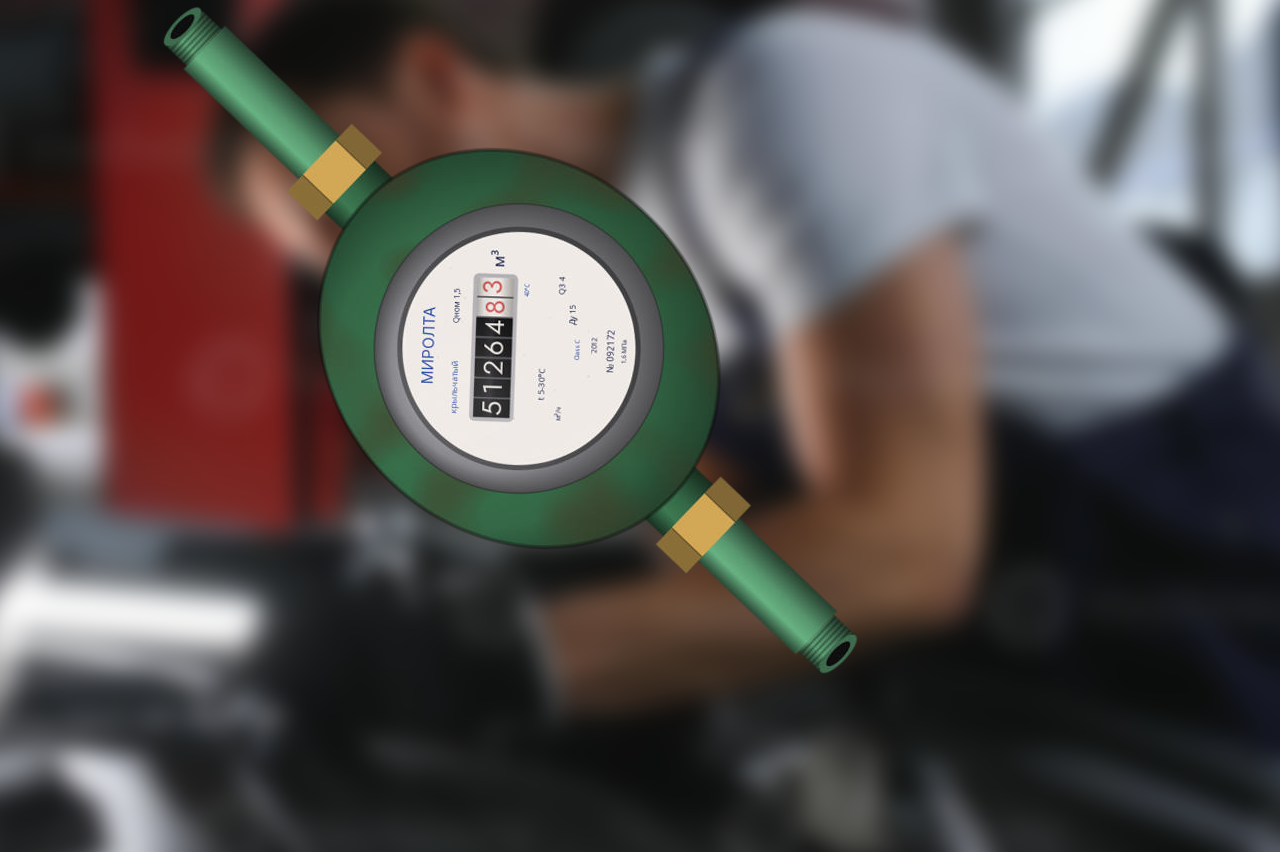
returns 51264.83 (m³)
